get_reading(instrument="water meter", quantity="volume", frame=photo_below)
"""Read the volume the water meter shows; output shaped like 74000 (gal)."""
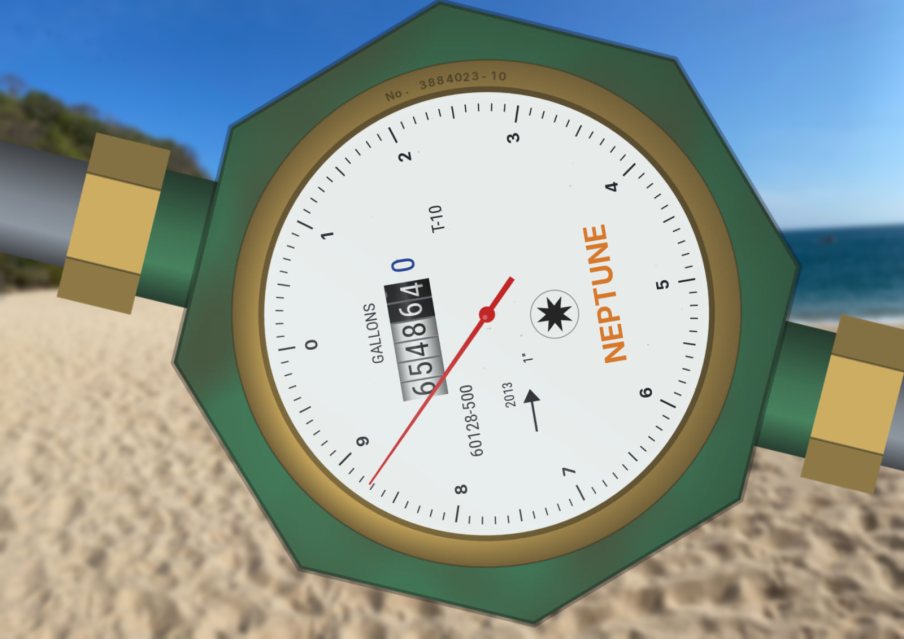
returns 6548638.7 (gal)
